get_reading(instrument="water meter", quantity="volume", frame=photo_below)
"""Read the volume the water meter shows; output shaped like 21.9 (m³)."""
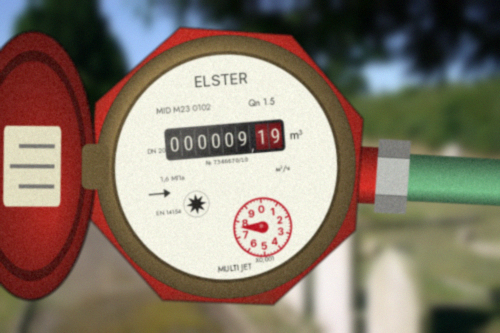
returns 9.197 (m³)
